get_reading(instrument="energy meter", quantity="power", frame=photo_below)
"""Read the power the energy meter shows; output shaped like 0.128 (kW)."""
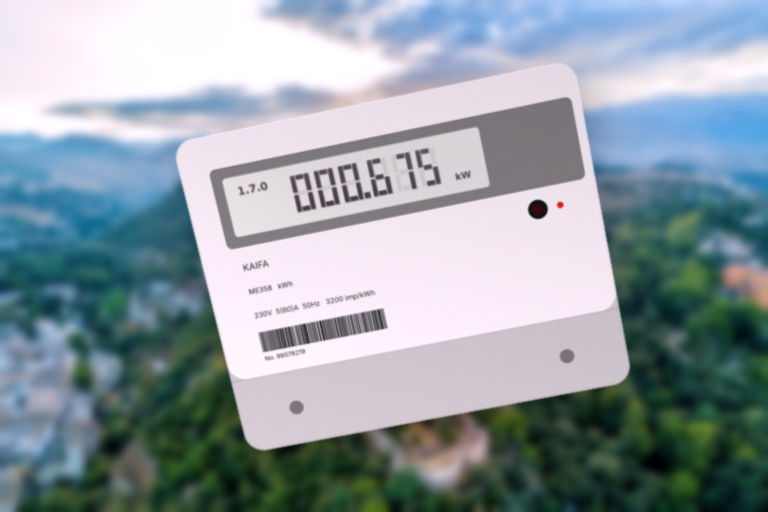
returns 0.675 (kW)
